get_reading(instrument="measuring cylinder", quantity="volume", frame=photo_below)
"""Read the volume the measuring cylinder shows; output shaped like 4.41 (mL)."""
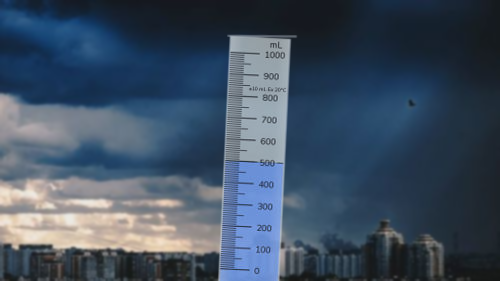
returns 500 (mL)
